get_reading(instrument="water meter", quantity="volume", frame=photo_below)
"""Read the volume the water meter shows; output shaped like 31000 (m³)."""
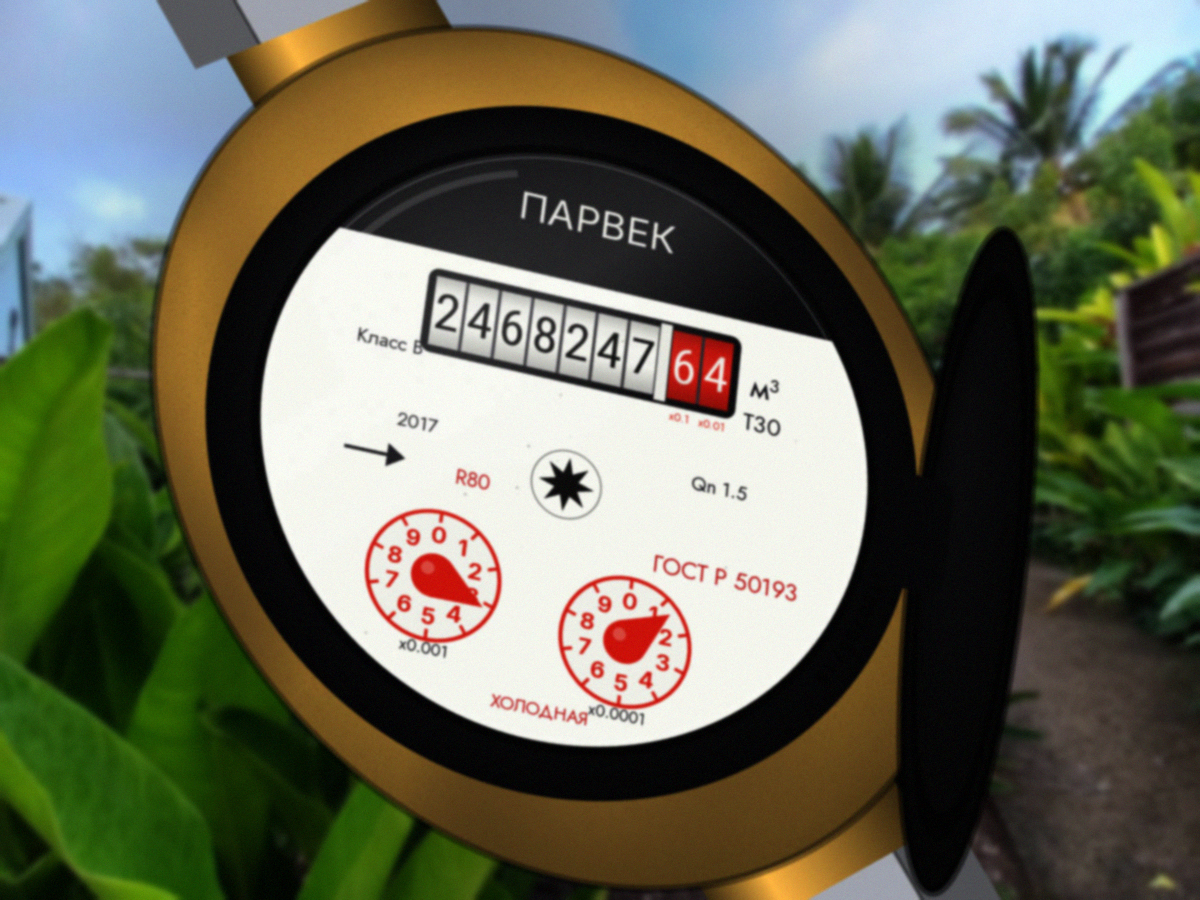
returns 2468247.6431 (m³)
